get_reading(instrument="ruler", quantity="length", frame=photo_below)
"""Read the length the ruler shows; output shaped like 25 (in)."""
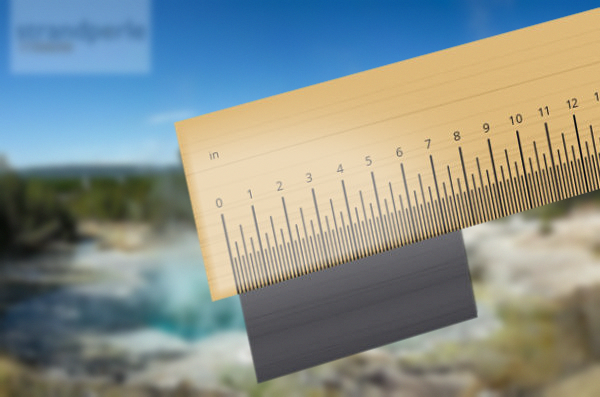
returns 7.5 (in)
